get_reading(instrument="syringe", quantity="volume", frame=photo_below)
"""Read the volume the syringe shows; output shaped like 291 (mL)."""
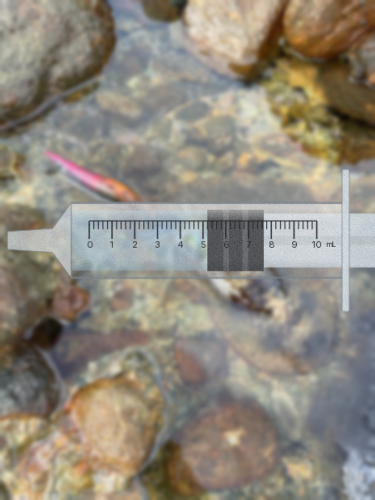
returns 5.2 (mL)
